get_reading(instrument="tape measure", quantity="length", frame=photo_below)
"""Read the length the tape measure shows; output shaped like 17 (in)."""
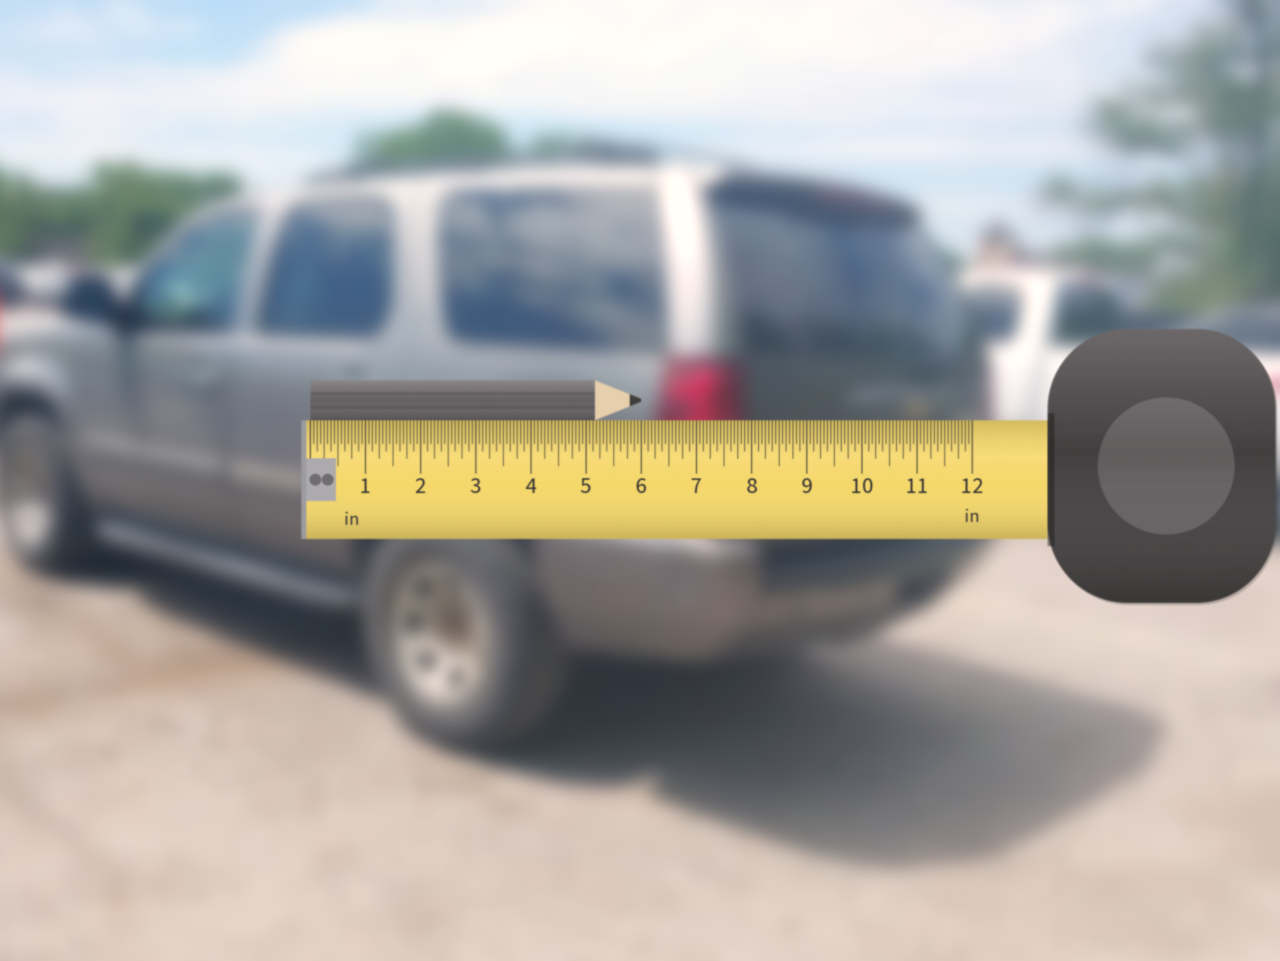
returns 6 (in)
